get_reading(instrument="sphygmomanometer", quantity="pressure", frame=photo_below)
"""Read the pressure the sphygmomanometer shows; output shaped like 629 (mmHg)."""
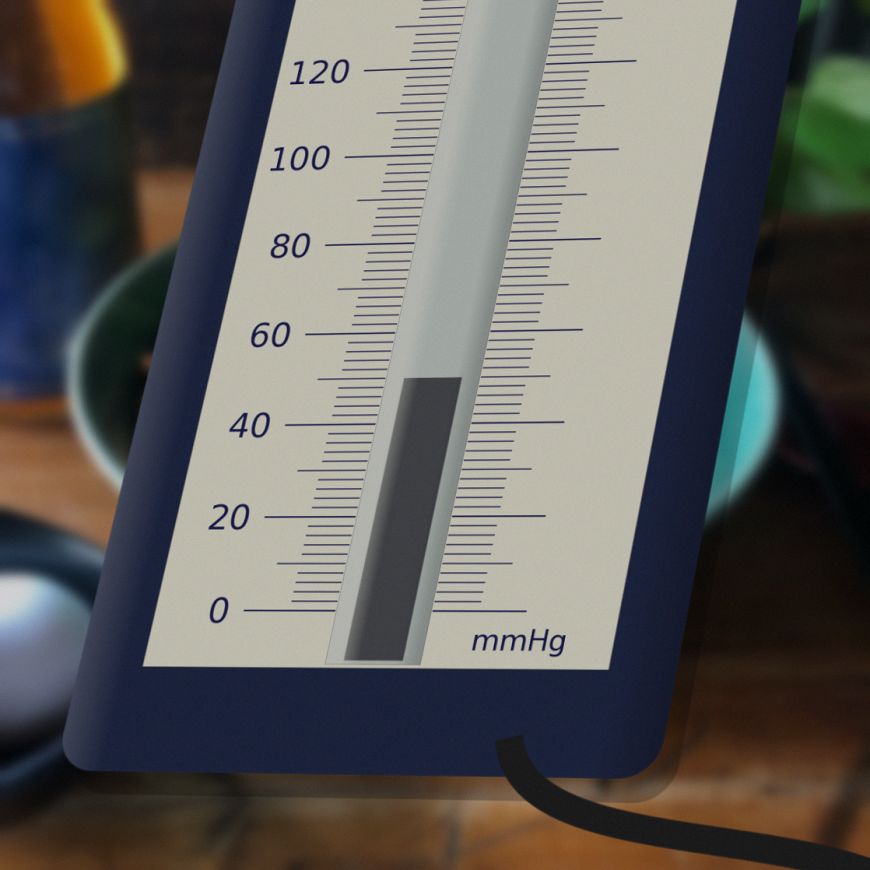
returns 50 (mmHg)
